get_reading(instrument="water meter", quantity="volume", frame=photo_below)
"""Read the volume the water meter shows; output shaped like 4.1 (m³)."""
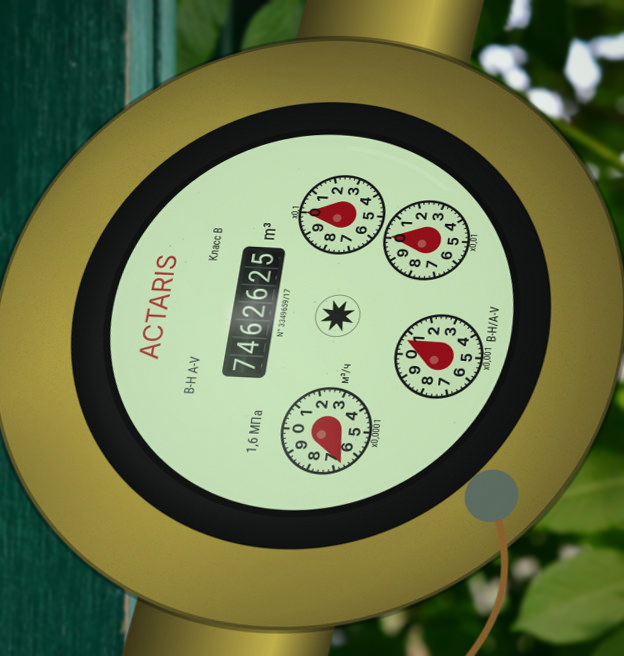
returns 7462625.0006 (m³)
